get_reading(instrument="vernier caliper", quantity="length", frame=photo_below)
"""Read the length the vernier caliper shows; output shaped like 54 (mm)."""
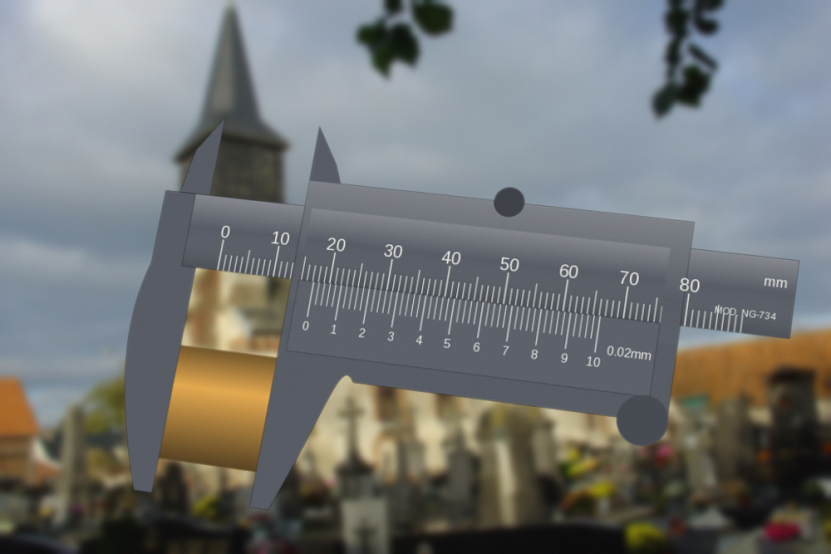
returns 17.2 (mm)
